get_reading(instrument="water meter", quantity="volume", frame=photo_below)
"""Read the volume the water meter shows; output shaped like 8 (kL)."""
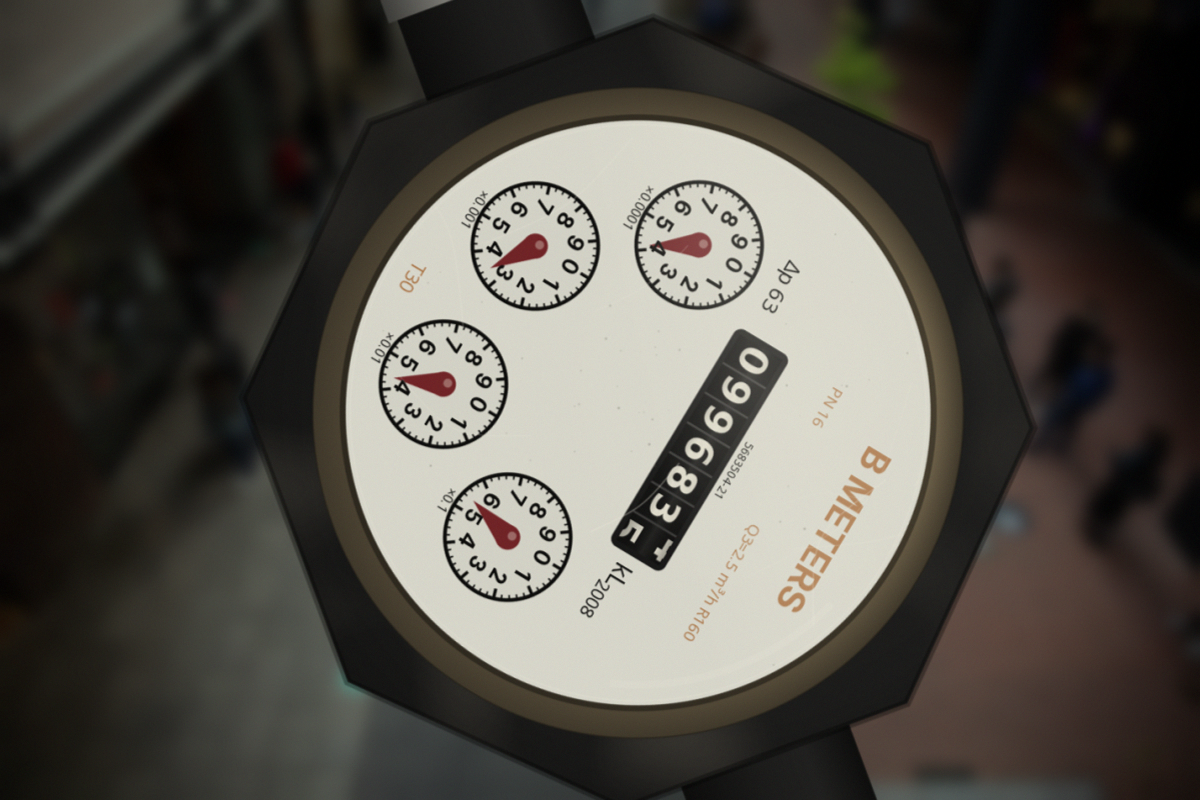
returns 996834.5434 (kL)
